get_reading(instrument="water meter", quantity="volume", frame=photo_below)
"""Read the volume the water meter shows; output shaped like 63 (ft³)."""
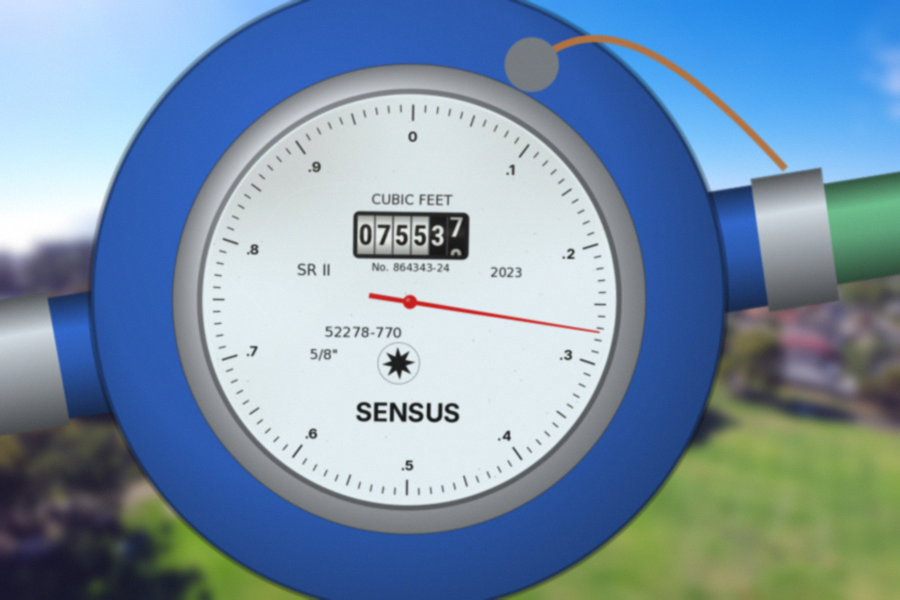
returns 75537.27 (ft³)
